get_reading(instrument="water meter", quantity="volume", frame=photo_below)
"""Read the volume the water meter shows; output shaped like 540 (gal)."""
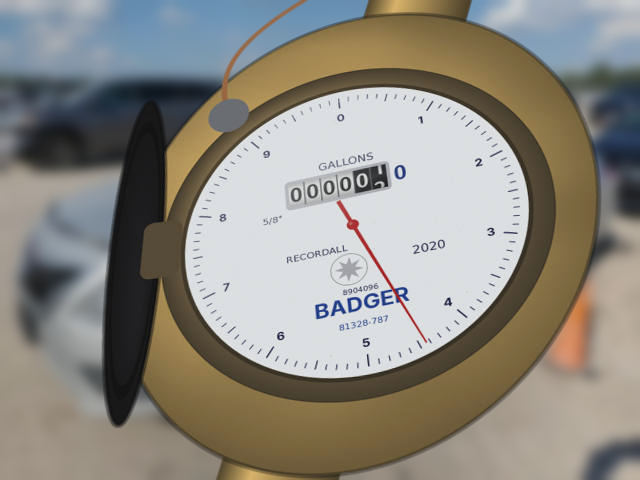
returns 14.4 (gal)
